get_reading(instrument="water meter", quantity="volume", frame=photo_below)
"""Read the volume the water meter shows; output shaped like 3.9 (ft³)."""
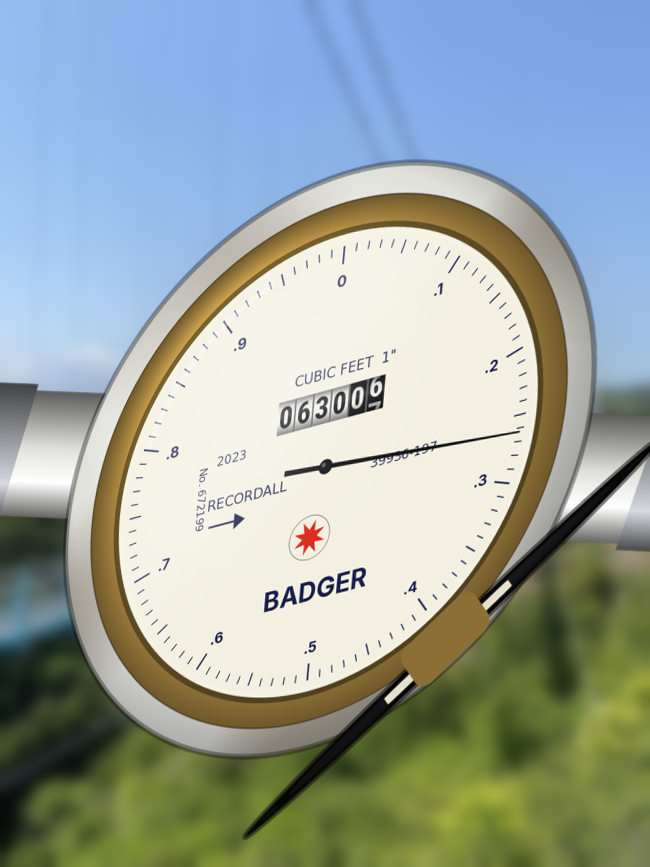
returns 63006.26 (ft³)
